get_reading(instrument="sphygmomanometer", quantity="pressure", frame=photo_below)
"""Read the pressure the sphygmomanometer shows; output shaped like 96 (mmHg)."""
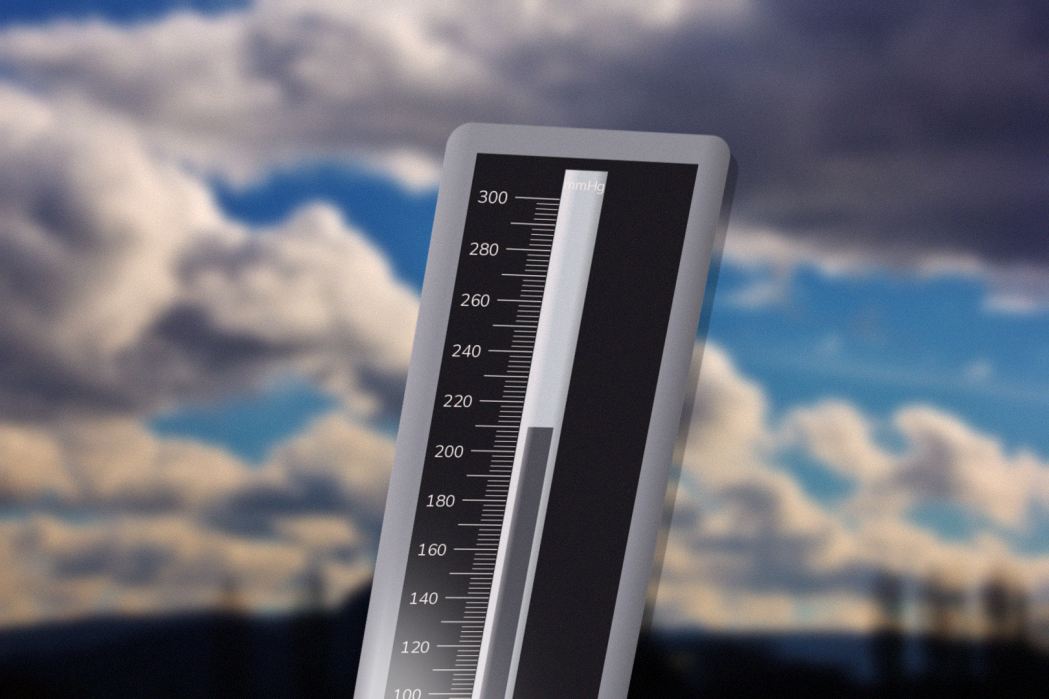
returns 210 (mmHg)
